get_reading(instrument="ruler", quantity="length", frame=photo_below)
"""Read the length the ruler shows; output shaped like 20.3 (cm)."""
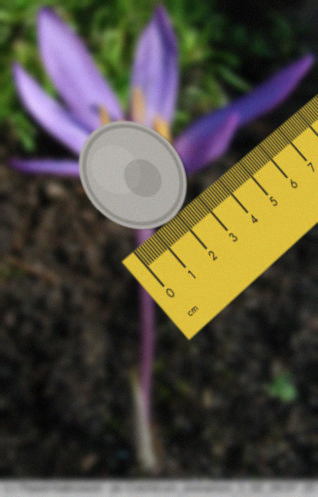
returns 3.5 (cm)
